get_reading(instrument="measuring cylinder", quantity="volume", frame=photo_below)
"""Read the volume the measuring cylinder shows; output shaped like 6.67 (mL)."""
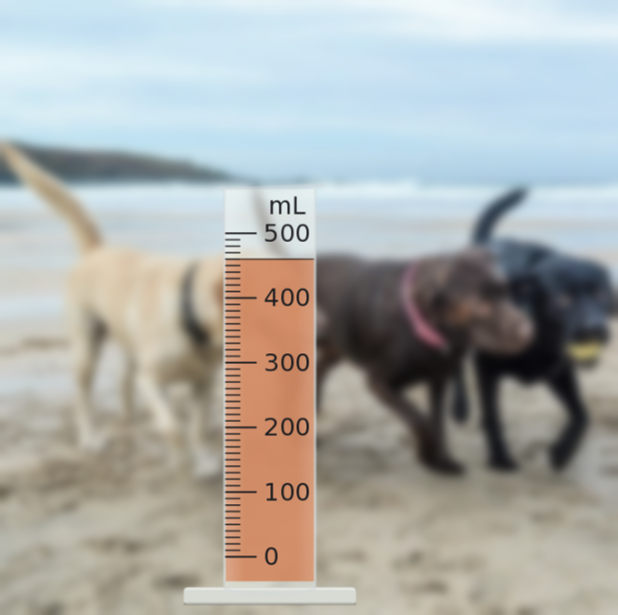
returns 460 (mL)
